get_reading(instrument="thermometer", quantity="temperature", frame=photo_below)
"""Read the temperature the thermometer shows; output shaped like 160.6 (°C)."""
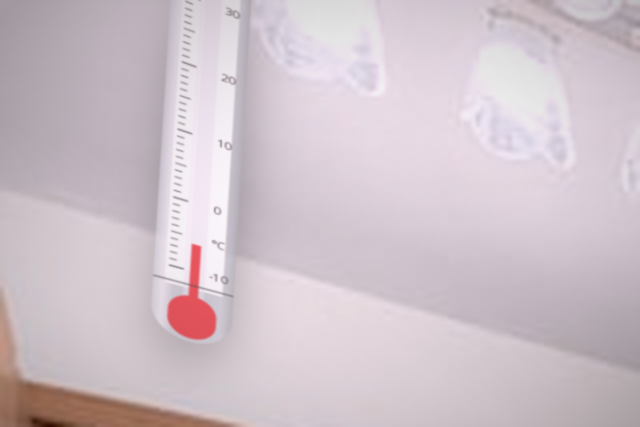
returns -6 (°C)
